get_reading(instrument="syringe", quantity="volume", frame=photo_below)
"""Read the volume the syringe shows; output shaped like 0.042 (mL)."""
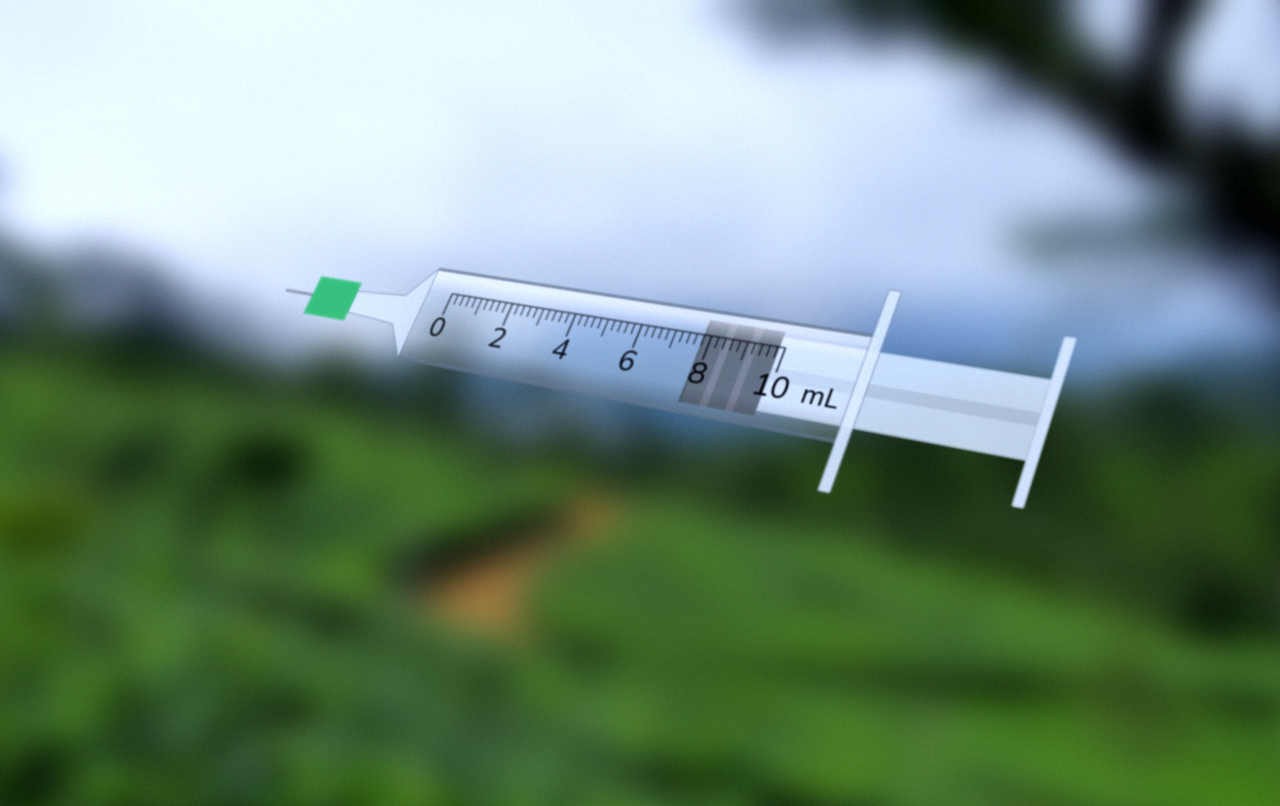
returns 7.8 (mL)
